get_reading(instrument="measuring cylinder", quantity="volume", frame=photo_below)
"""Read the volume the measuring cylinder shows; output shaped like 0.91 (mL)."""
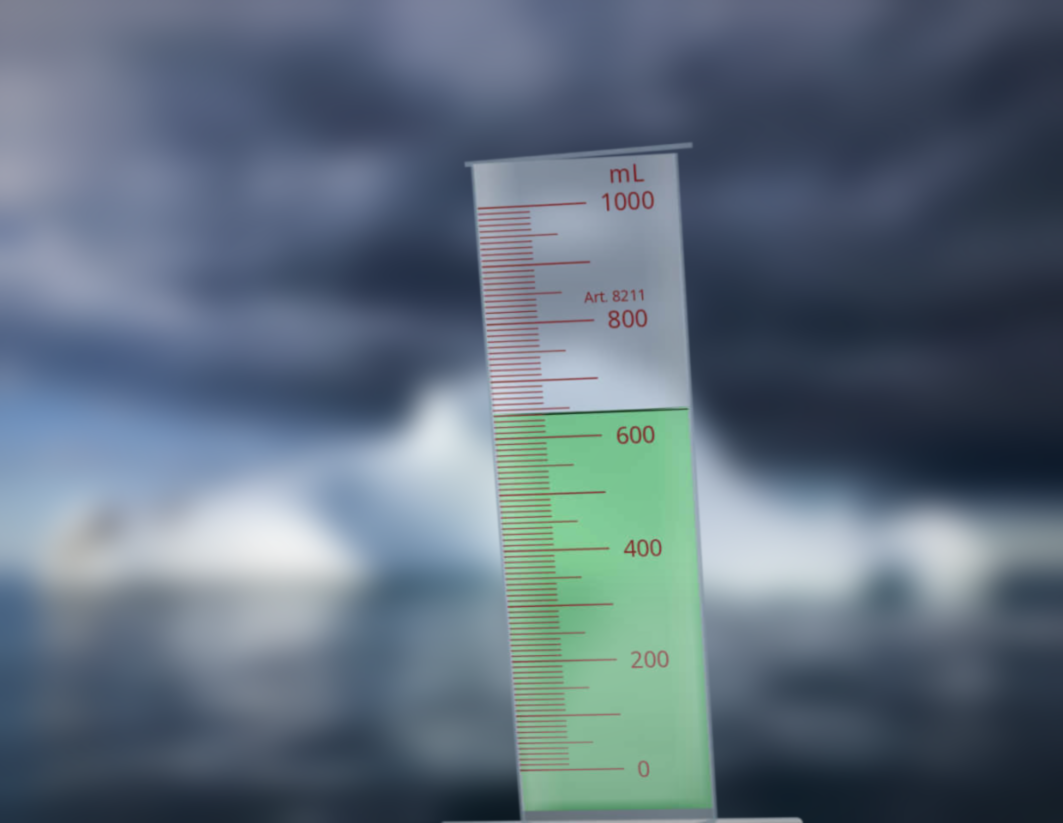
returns 640 (mL)
